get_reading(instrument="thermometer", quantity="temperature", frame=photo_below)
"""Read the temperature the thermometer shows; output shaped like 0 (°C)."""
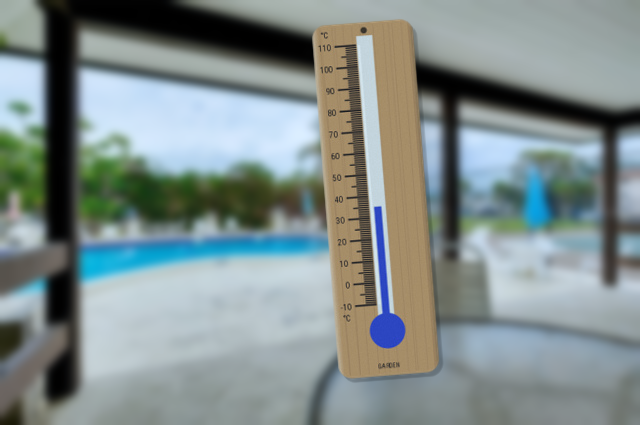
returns 35 (°C)
